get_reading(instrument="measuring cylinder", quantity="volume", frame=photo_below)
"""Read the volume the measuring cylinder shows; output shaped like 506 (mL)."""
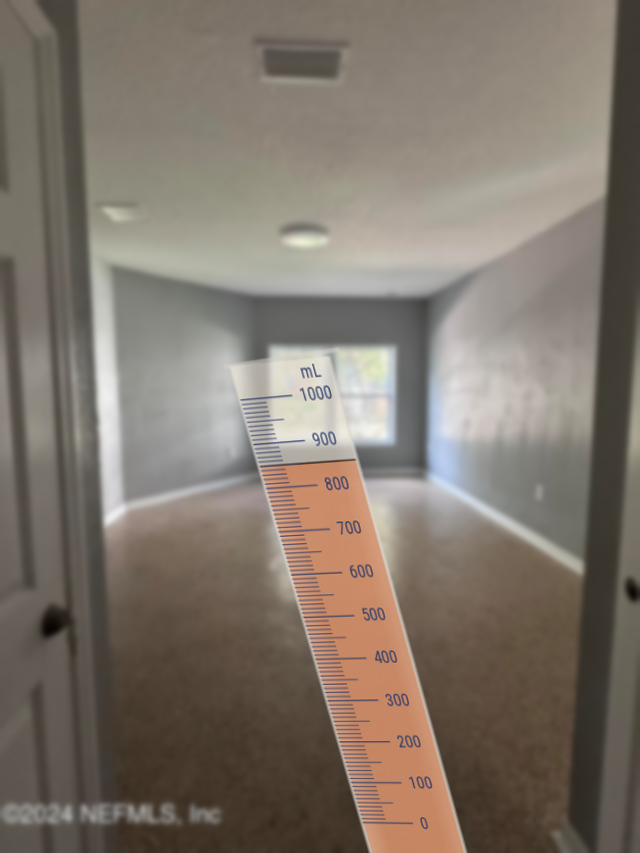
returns 850 (mL)
